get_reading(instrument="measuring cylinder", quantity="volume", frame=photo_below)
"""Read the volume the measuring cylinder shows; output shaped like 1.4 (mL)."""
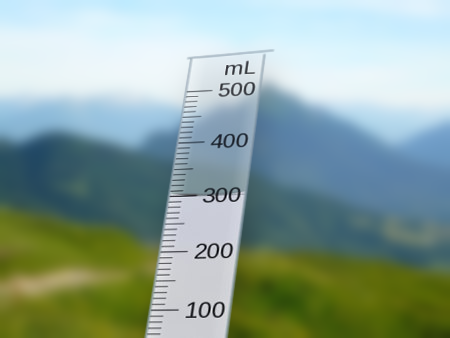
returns 300 (mL)
